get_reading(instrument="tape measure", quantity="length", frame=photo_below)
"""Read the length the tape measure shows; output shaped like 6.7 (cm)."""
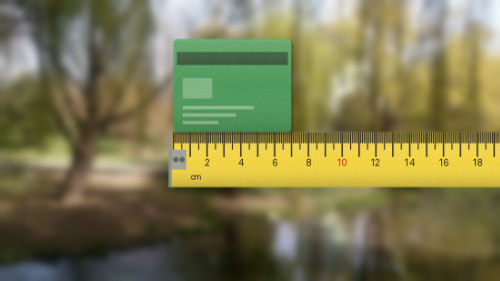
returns 7 (cm)
